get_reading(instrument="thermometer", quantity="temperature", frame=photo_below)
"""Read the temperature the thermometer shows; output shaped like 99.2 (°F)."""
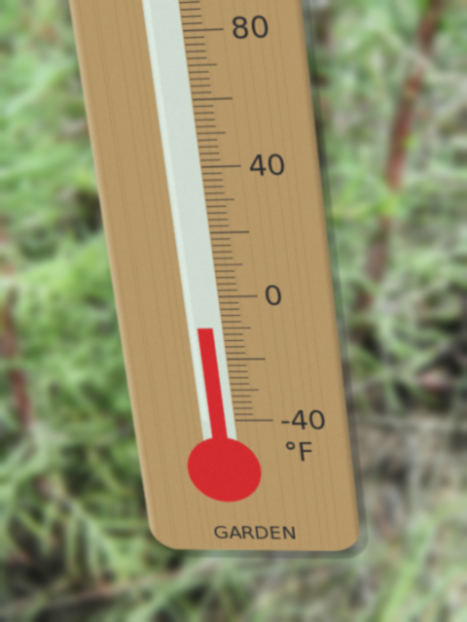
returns -10 (°F)
